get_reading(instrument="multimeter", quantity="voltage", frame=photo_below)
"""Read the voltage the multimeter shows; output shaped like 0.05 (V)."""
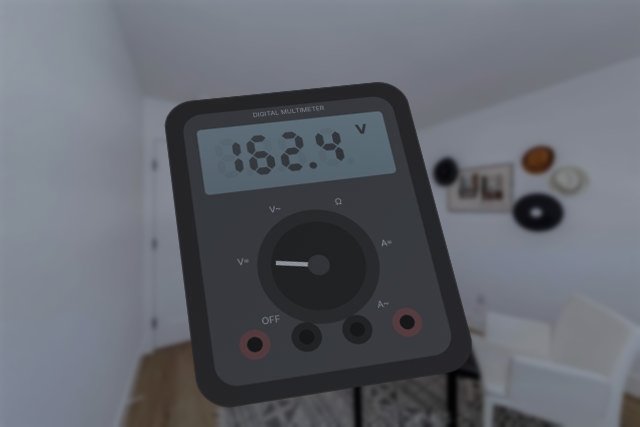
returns 162.4 (V)
